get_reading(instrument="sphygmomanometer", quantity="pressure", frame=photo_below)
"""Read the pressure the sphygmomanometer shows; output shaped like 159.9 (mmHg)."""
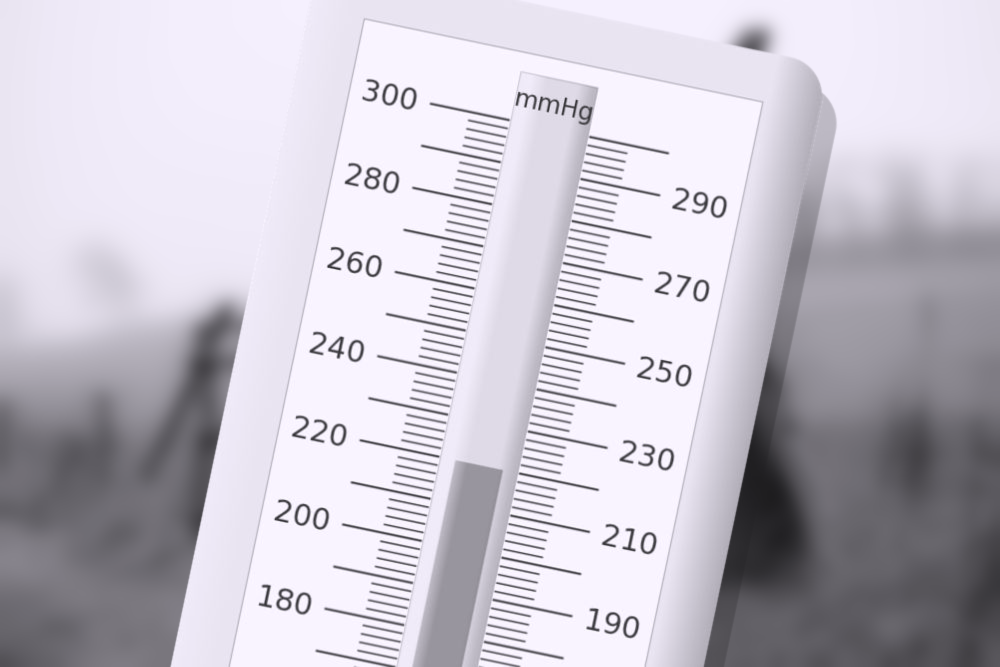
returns 220 (mmHg)
